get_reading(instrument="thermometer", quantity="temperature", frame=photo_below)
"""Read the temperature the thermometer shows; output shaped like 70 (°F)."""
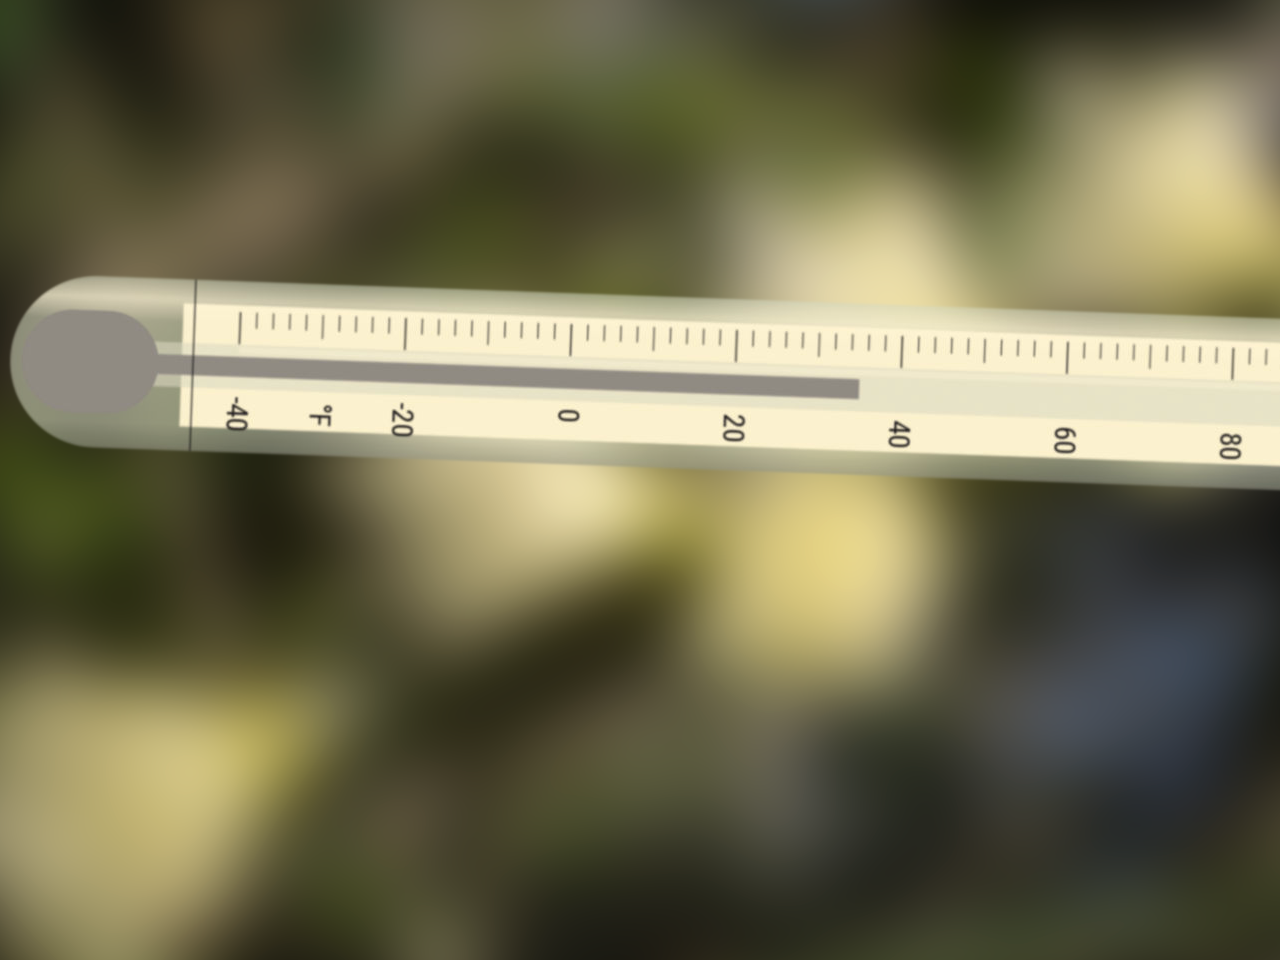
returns 35 (°F)
